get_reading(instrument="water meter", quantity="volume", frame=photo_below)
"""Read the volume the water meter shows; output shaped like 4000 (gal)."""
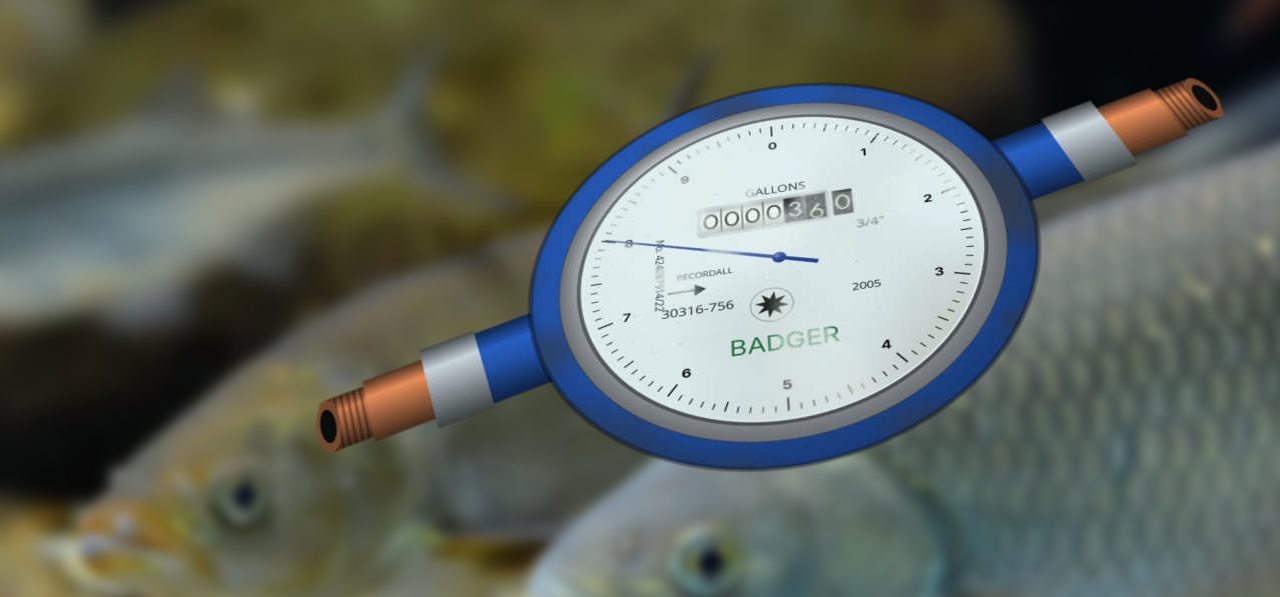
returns 358.0 (gal)
